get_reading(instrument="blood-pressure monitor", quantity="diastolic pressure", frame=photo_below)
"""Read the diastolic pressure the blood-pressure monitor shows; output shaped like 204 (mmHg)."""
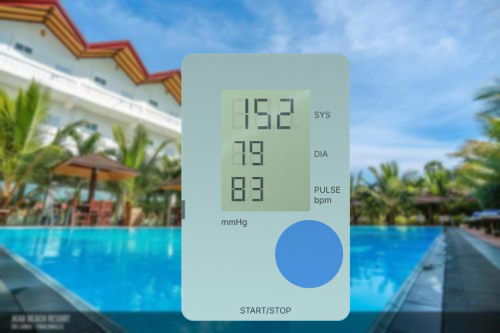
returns 79 (mmHg)
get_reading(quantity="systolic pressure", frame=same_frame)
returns 152 (mmHg)
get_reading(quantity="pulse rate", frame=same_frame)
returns 83 (bpm)
